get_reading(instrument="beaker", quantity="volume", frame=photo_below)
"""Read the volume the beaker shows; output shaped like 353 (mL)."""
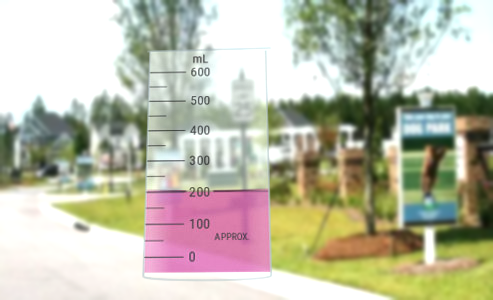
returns 200 (mL)
